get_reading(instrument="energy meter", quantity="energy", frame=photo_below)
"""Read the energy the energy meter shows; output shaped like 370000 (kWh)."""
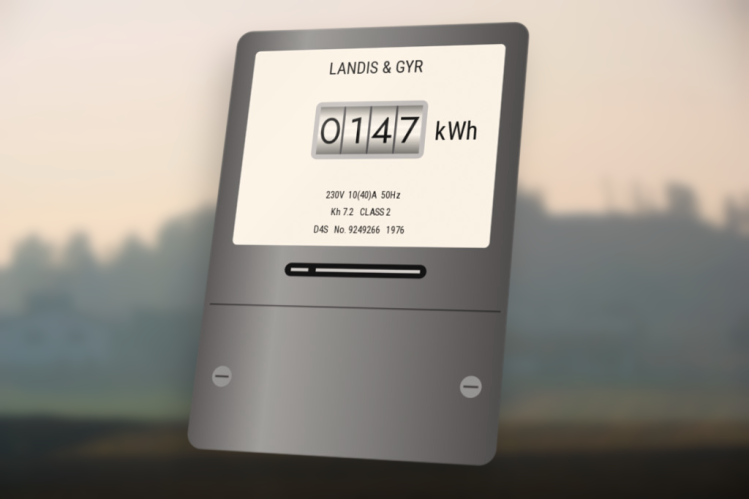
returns 147 (kWh)
